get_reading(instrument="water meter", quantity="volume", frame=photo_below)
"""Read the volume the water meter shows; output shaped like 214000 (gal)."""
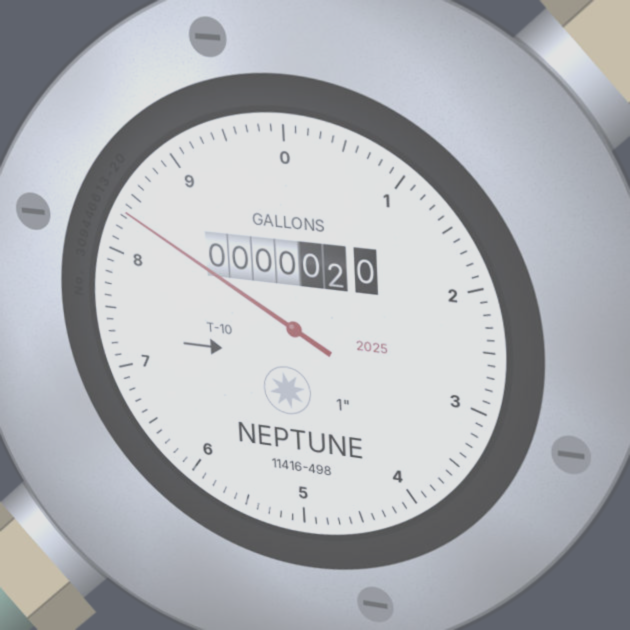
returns 18.3 (gal)
